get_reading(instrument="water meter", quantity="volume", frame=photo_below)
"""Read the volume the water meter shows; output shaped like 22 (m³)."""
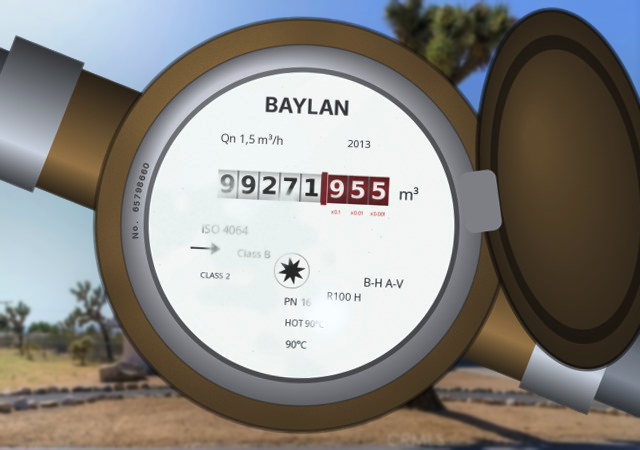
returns 99271.955 (m³)
